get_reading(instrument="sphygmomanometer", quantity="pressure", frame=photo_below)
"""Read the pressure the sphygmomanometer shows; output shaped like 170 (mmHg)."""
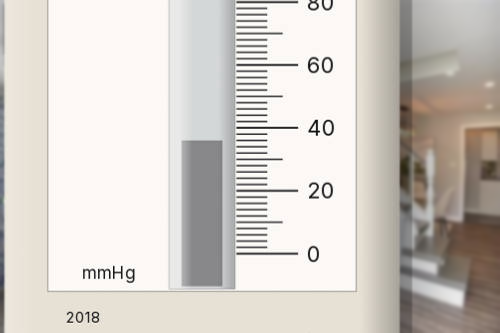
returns 36 (mmHg)
